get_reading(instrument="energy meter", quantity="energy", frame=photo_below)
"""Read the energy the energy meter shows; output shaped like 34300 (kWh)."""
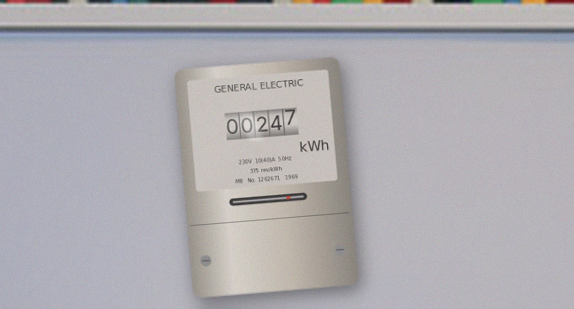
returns 247 (kWh)
